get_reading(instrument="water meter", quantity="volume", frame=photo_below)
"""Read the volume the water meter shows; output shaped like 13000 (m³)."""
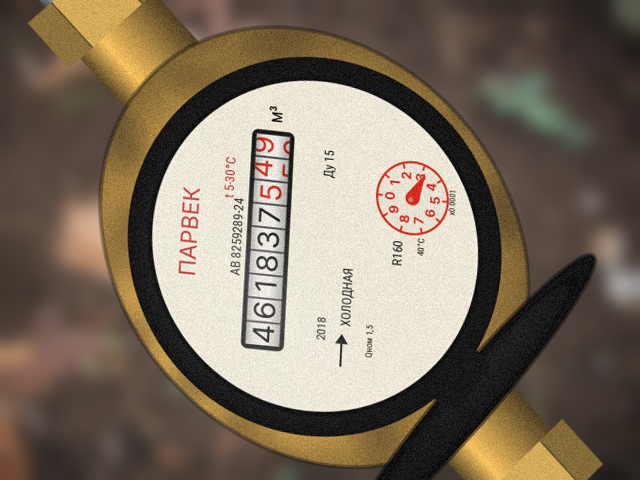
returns 461837.5493 (m³)
